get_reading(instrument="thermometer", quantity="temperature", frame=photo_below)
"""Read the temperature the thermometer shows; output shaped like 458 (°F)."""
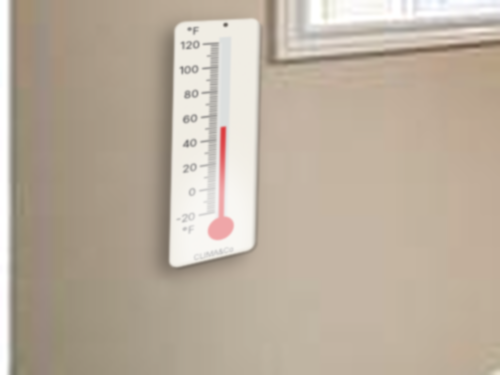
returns 50 (°F)
